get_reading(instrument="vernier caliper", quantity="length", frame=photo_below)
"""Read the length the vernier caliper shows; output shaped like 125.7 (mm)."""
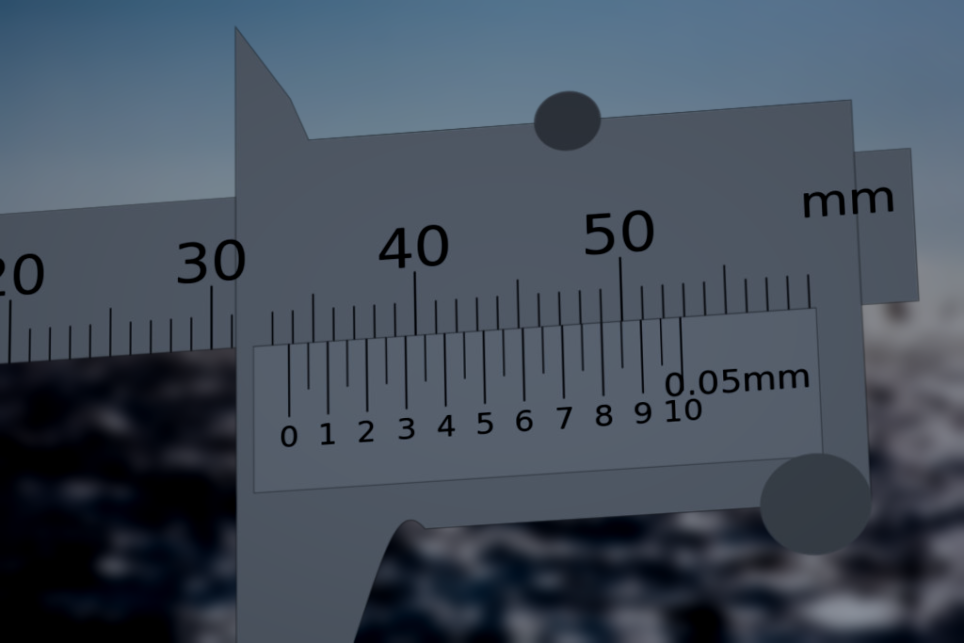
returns 33.8 (mm)
